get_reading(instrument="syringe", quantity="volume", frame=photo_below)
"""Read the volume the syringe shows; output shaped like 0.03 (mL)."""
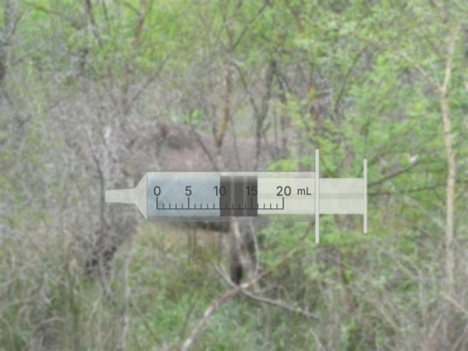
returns 10 (mL)
